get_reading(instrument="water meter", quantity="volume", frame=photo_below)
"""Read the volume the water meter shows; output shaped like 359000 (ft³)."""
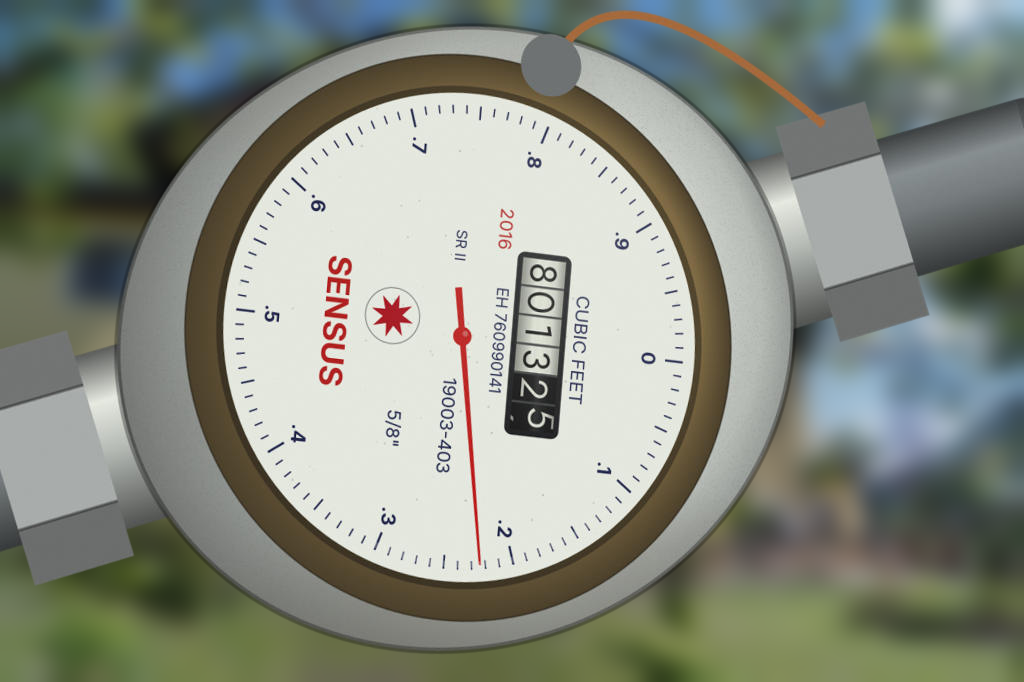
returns 801325.22 (ft³)
